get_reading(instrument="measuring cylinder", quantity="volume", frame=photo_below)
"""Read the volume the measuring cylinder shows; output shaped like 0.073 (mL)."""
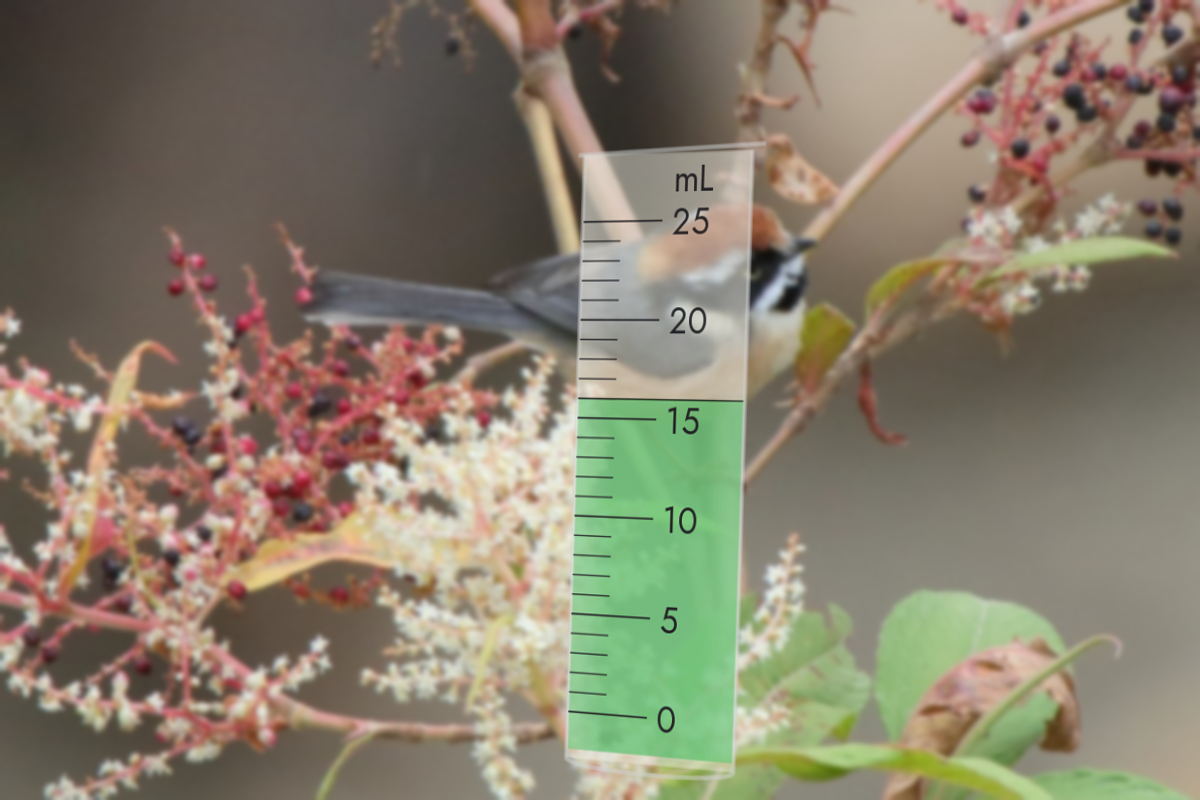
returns 16 (mL)
